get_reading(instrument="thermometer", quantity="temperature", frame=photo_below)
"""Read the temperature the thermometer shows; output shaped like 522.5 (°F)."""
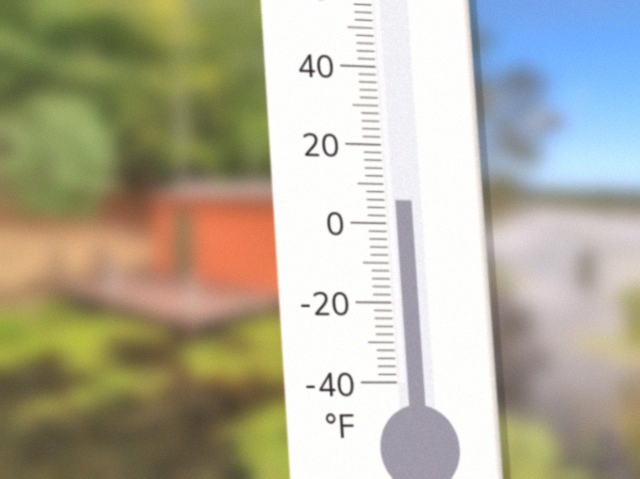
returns 6 (°F)
